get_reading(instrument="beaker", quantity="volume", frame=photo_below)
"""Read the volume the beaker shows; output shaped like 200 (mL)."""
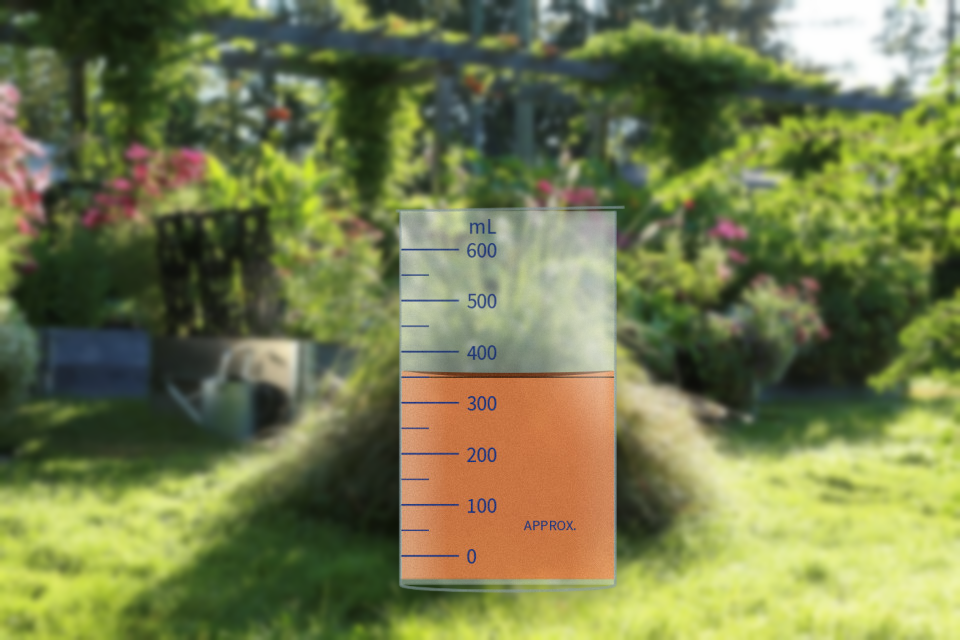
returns 350 (mL)
